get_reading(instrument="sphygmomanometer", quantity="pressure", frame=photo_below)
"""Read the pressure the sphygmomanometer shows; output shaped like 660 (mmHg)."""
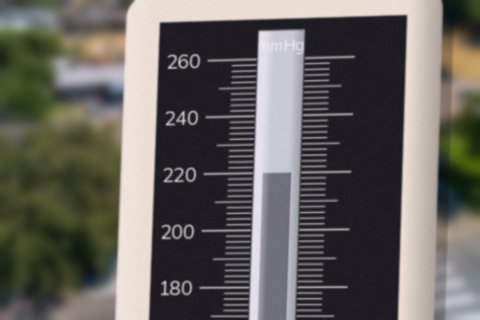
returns 220 (mmHg)
